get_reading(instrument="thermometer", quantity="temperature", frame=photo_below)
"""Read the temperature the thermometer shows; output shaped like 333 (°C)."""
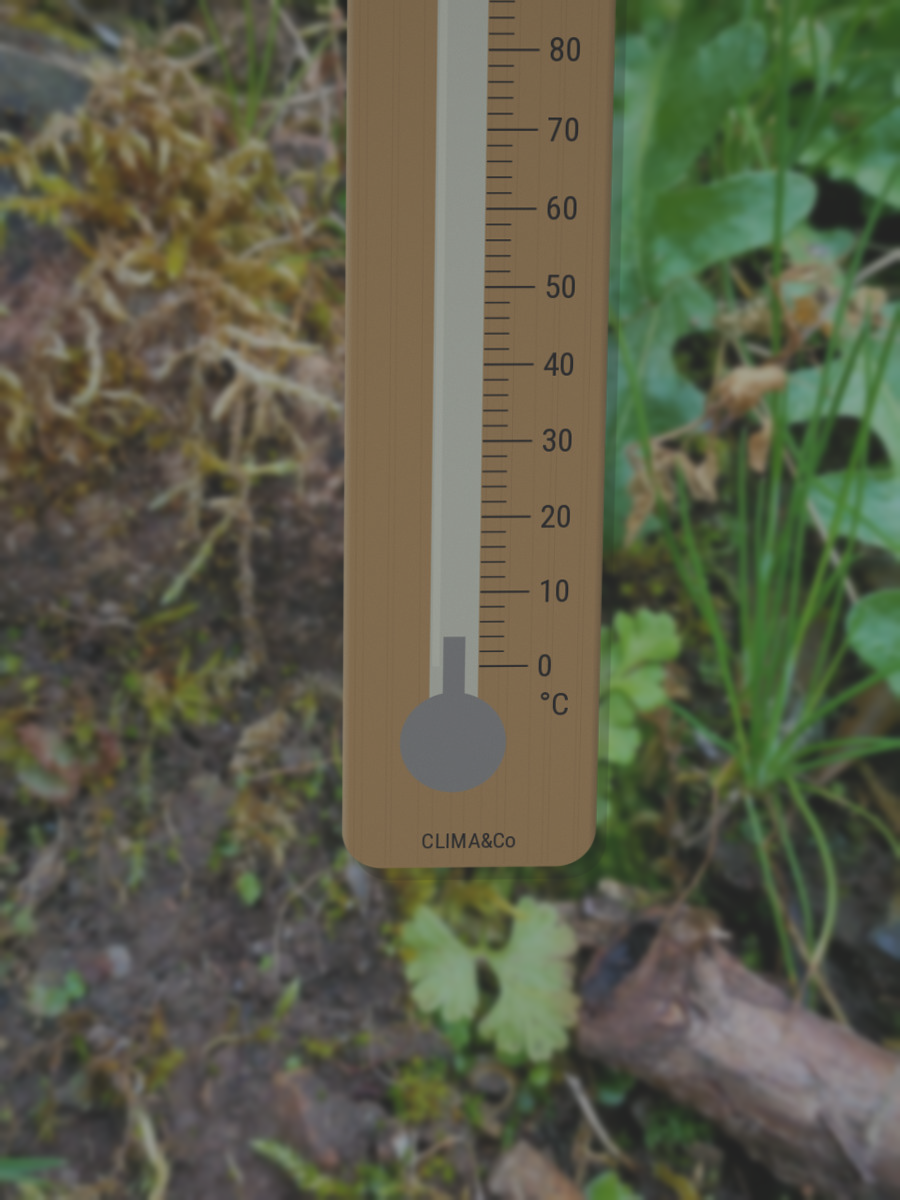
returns 4 (°C)
